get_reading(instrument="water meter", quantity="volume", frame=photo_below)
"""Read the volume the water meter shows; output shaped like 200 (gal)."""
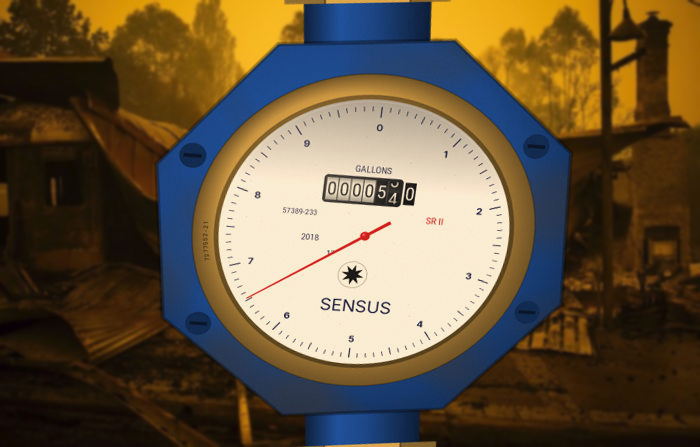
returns 536.5 (gal)
